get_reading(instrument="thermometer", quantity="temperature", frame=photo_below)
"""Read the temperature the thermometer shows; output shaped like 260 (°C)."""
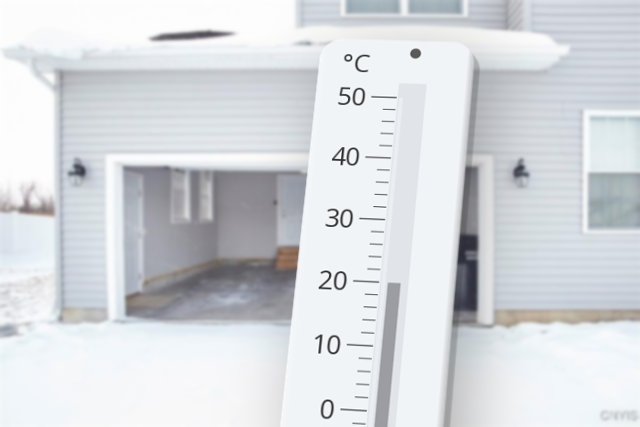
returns 20 (°C)
